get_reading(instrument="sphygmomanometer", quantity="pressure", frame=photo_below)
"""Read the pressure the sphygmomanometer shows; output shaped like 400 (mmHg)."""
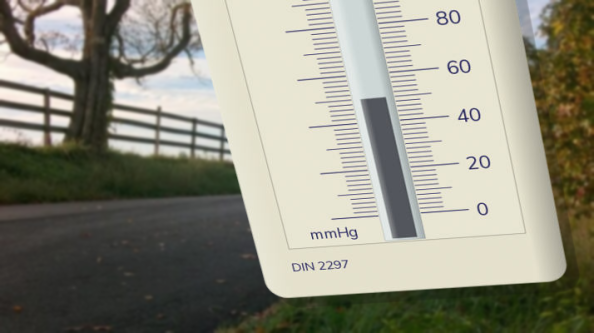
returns 50 (mmHg)
